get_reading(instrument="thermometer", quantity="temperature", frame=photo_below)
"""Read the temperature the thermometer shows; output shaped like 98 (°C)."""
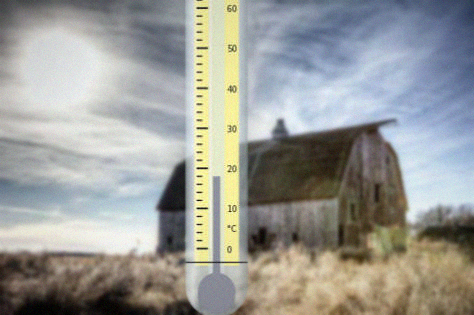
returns 18 (°C)
